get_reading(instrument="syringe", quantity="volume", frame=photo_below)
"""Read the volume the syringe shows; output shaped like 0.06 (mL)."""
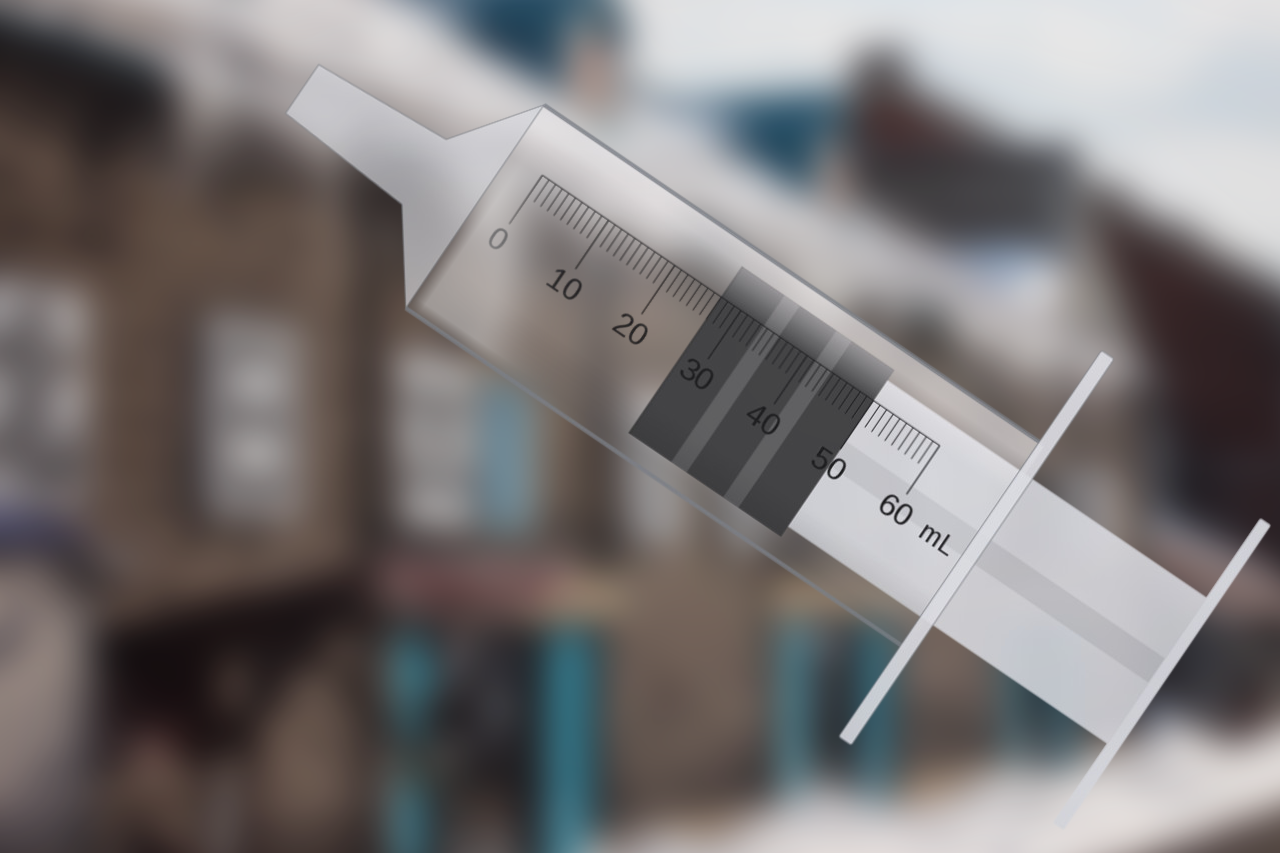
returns 27 (mL)
